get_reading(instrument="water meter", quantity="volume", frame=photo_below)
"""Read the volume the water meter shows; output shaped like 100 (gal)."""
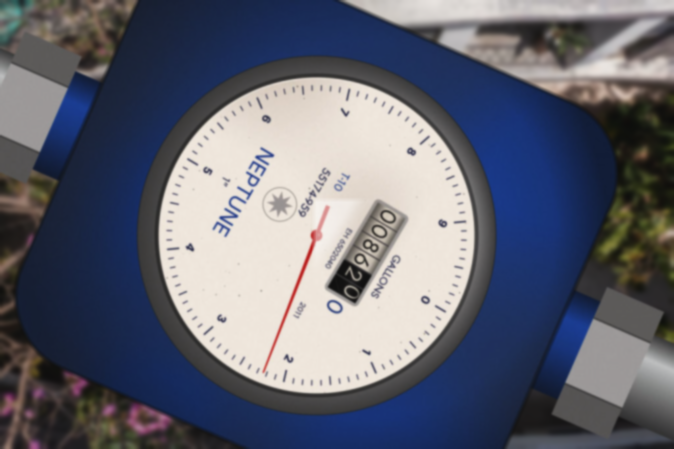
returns 86202.2 (gal)
